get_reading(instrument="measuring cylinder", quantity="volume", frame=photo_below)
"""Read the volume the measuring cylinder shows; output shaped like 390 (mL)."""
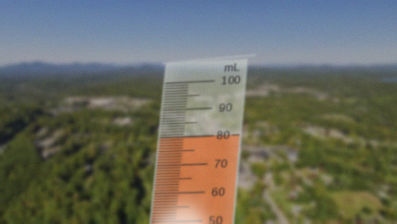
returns 80 (mL)
